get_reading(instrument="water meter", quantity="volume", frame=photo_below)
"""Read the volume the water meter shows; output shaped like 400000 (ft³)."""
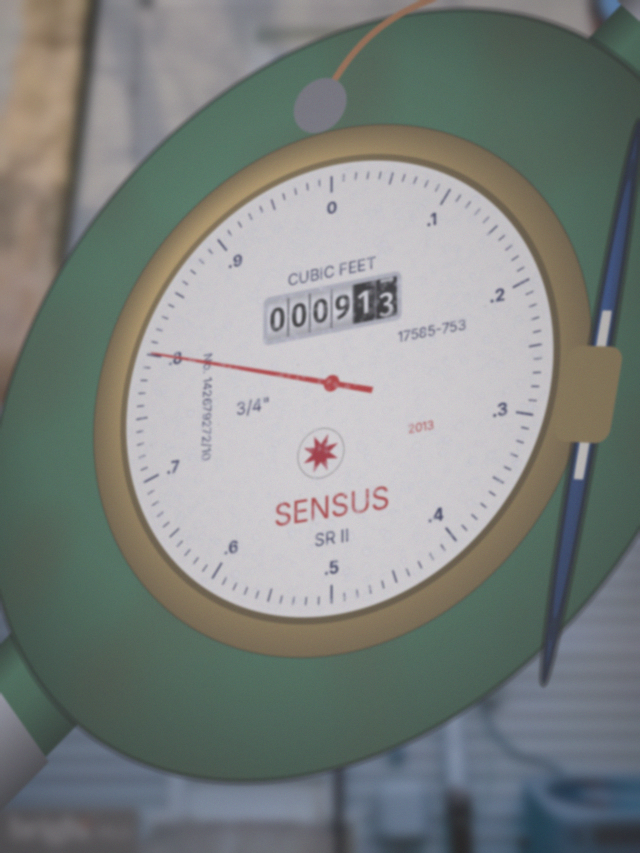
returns 912.80 (ft³)
